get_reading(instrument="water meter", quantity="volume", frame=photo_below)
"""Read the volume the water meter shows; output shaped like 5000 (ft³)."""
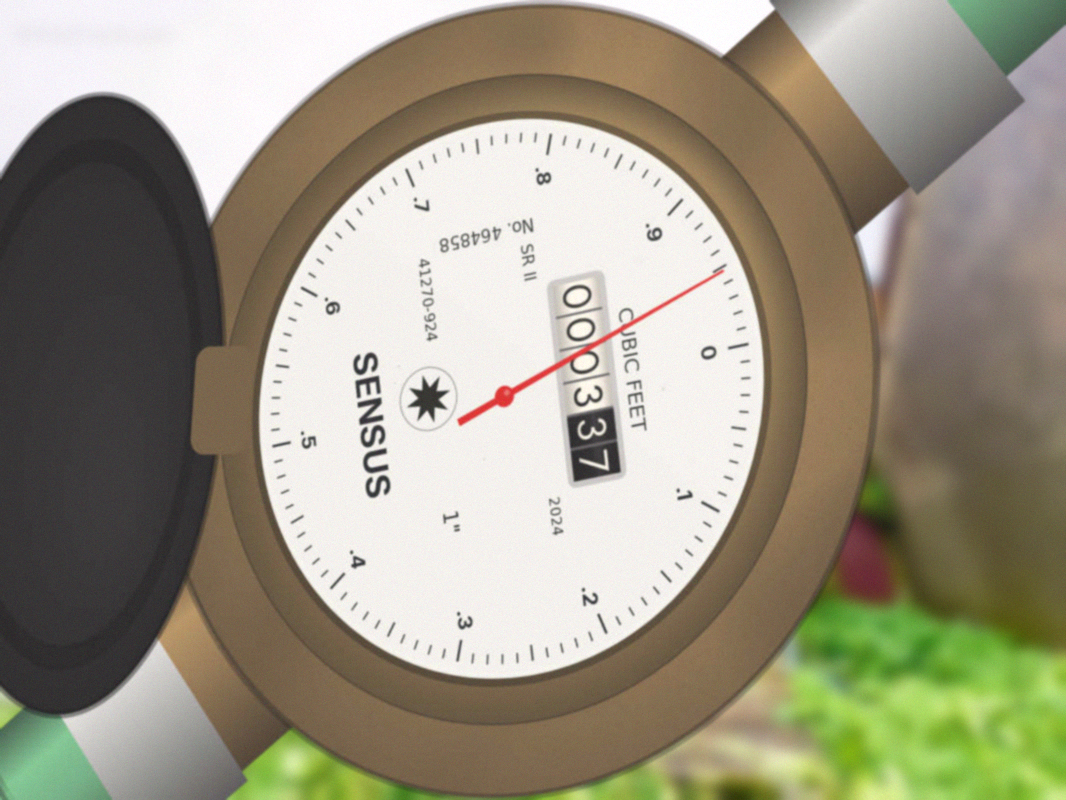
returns 336.95 (ft³)
